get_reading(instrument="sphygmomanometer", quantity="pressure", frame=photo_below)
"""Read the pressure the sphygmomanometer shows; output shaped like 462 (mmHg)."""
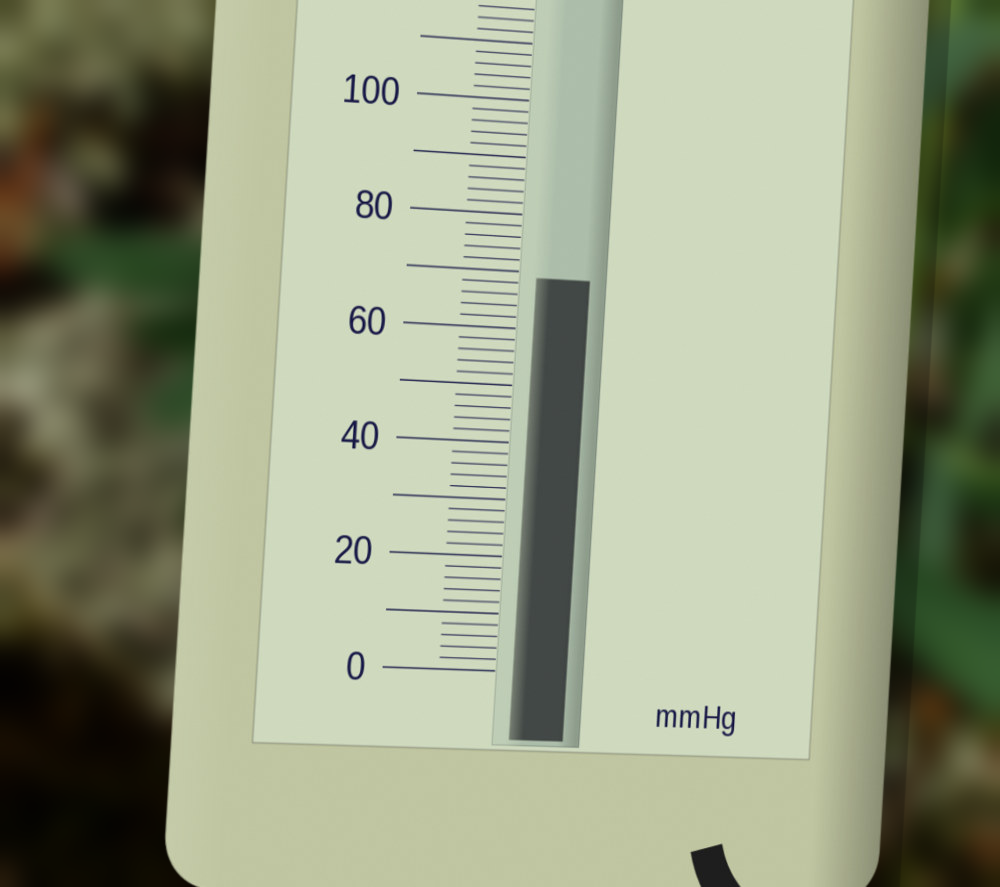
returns 69 (mmHg)
